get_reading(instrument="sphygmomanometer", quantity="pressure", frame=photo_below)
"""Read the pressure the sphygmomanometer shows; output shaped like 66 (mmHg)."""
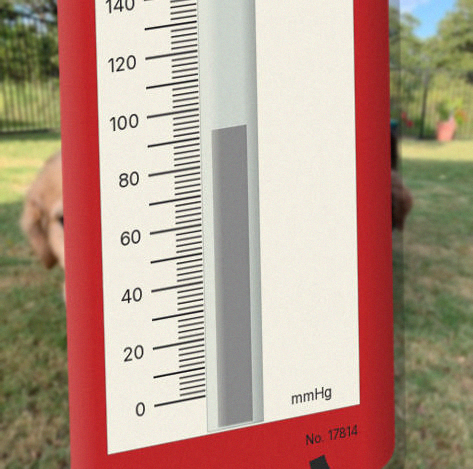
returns 92 (mmHg)
